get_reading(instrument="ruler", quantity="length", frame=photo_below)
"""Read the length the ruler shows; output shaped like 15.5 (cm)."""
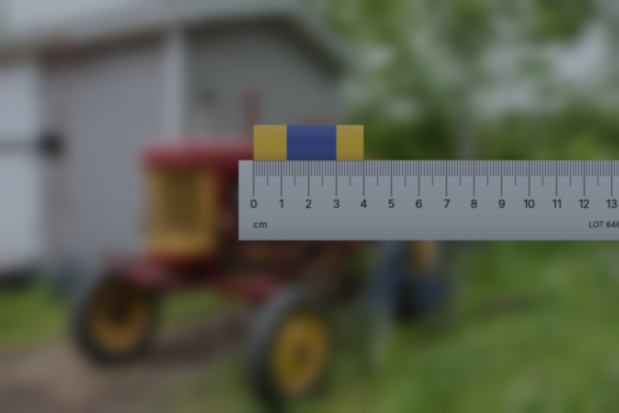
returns 4 (cm)
